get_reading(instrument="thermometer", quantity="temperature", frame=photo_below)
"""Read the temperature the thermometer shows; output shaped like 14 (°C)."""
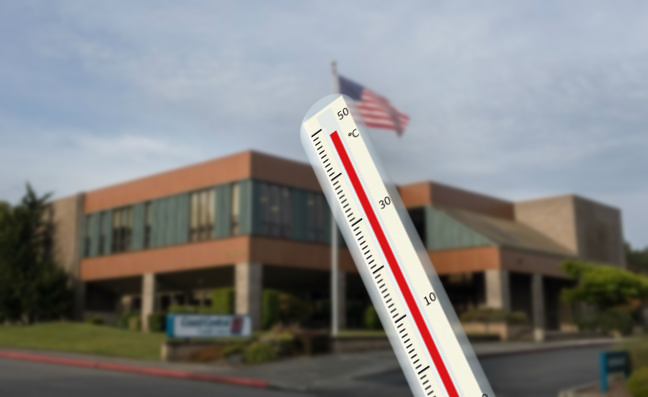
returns 48 (°C)
